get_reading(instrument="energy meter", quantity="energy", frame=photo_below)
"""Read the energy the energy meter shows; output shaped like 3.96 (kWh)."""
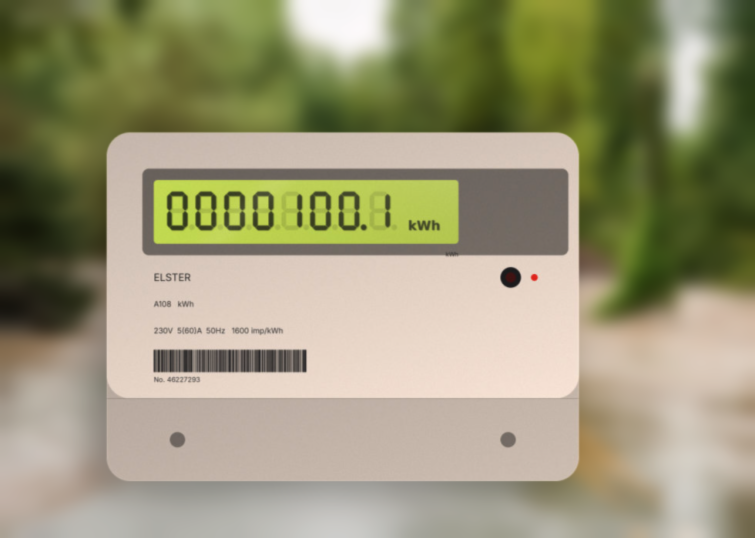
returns 100.1 (kWh)
